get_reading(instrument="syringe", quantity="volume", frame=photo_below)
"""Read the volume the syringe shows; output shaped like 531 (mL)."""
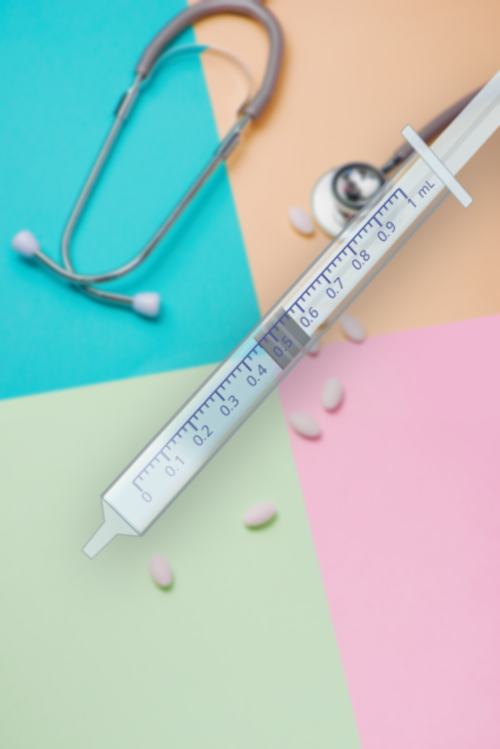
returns 0.46 (mL)
